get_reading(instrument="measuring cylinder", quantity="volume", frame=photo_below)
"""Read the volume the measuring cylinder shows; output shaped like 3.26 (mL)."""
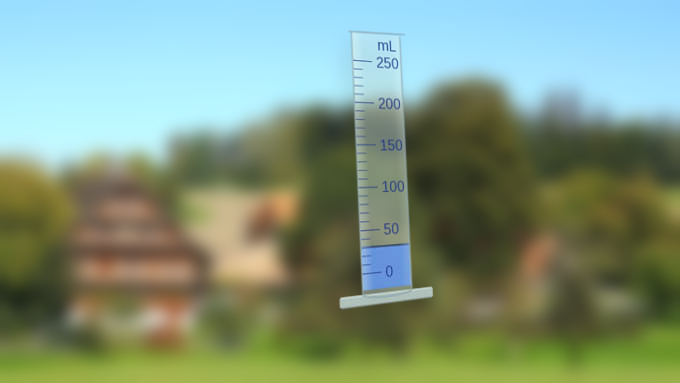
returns 30 (mL)
